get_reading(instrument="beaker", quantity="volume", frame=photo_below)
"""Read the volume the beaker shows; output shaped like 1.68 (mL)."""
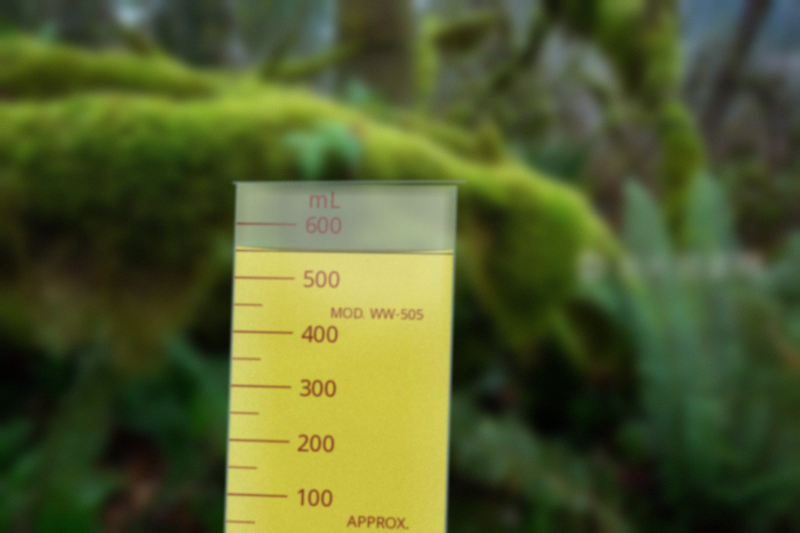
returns 550 (mL)
